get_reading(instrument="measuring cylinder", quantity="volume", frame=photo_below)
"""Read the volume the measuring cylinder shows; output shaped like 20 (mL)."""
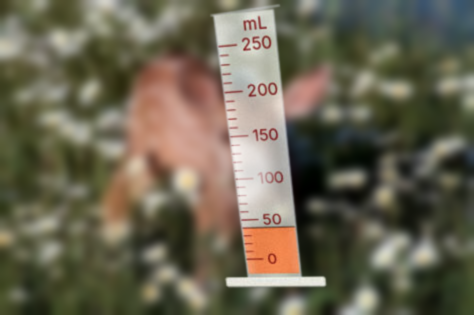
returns 40 (mL)
